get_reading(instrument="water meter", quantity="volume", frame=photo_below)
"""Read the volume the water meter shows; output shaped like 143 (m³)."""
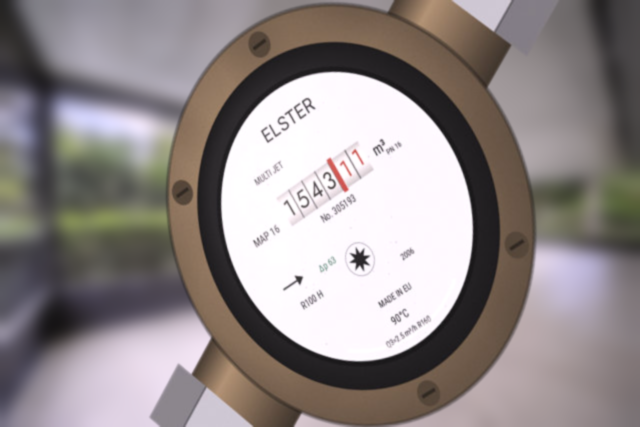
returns 1543.11 (m³)
